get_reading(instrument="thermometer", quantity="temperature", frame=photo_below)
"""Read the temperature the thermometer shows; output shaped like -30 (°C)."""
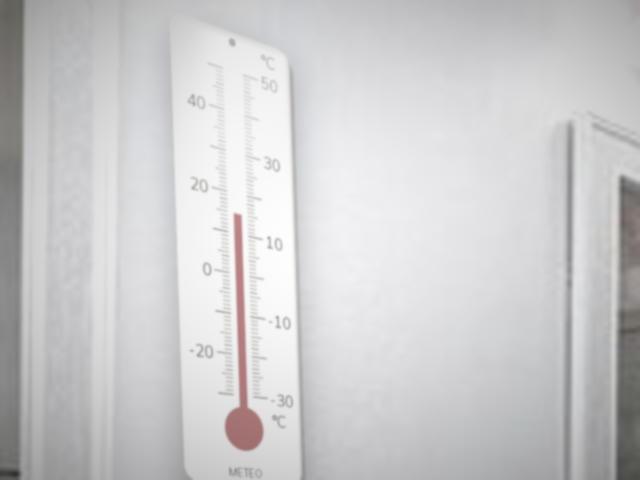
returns 15 (°C)
